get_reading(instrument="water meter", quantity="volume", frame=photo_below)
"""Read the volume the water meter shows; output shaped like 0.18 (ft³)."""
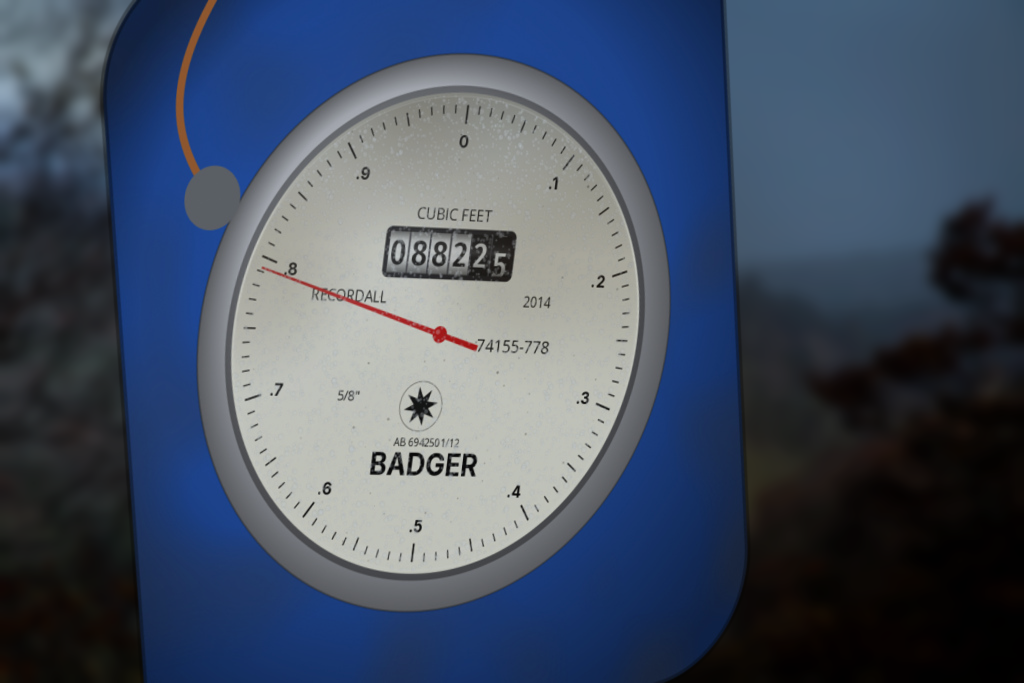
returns 88224.79 (ft³)
